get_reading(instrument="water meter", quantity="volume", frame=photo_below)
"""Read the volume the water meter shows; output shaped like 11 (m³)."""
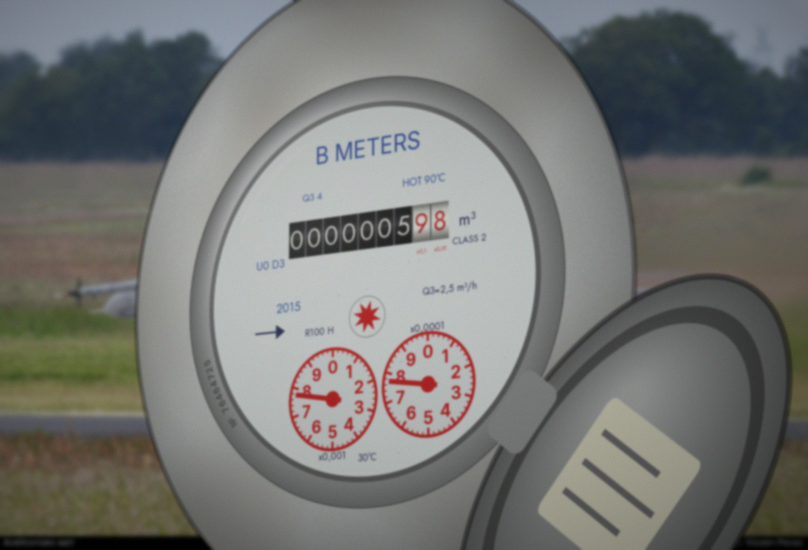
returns 5.9877 (m³)
